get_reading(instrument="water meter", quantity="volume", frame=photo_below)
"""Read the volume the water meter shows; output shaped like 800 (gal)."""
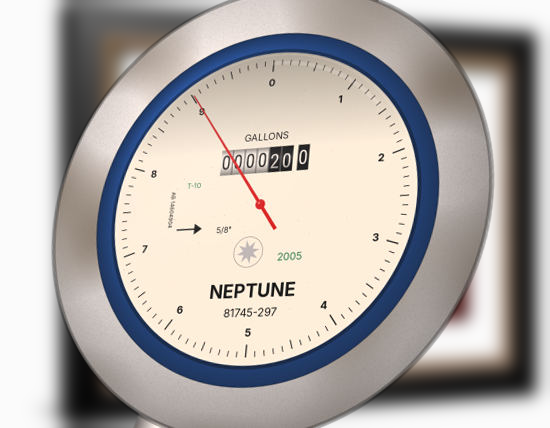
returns 199.0 (gal)
